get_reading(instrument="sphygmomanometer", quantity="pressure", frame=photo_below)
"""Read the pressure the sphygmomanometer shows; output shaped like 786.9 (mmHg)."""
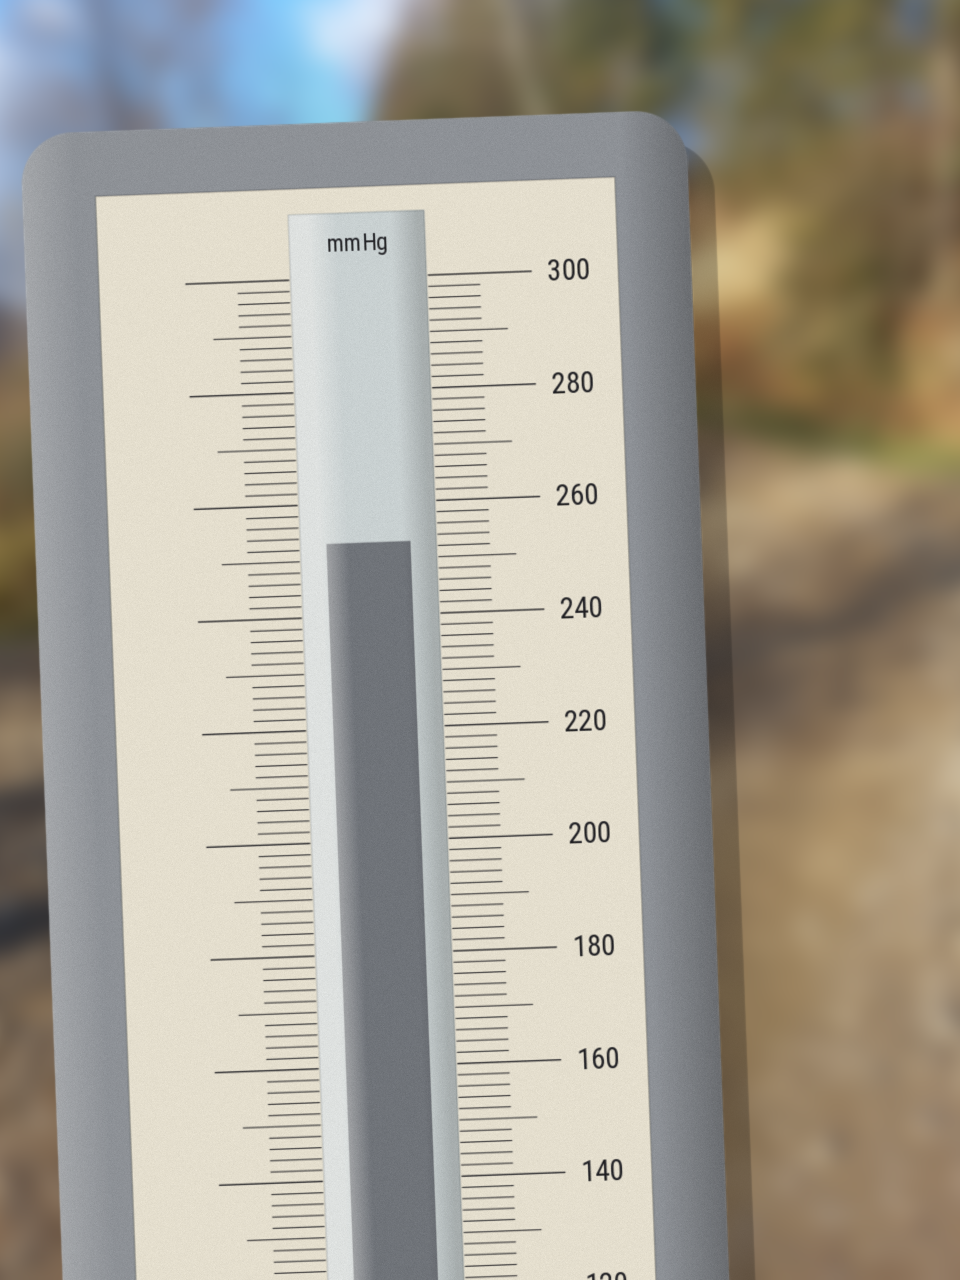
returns 253 (mmHg)
